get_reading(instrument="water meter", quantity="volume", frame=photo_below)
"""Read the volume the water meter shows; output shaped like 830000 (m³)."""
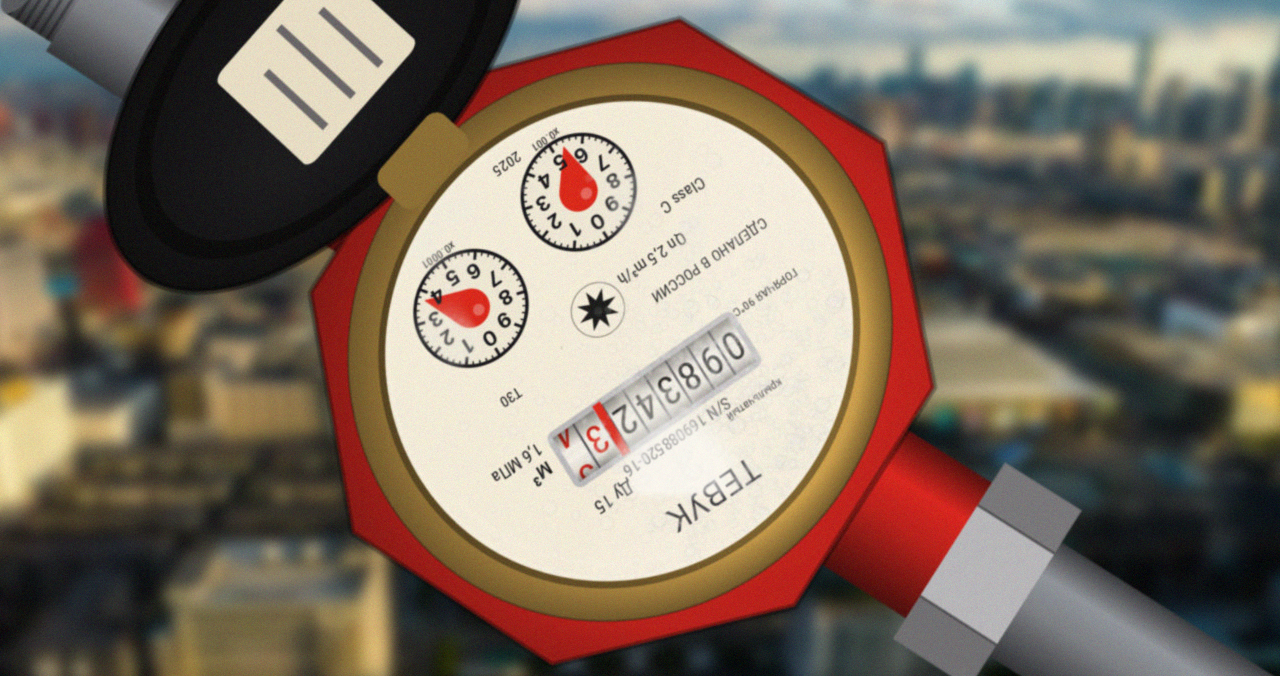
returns 98342.3353 (m³)
